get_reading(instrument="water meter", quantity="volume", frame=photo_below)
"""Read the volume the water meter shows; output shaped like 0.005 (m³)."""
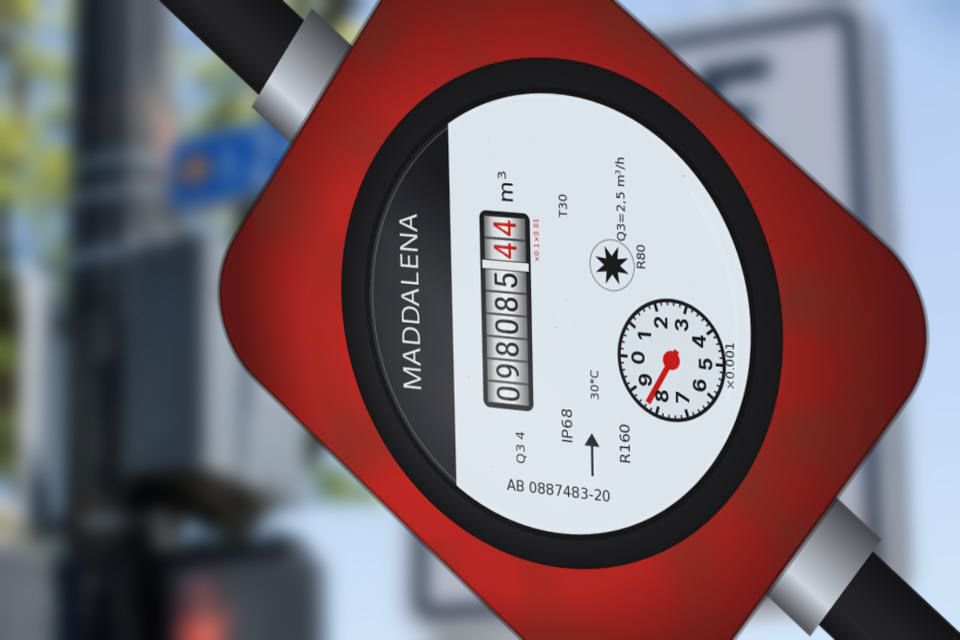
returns 98085.448 (m³)
